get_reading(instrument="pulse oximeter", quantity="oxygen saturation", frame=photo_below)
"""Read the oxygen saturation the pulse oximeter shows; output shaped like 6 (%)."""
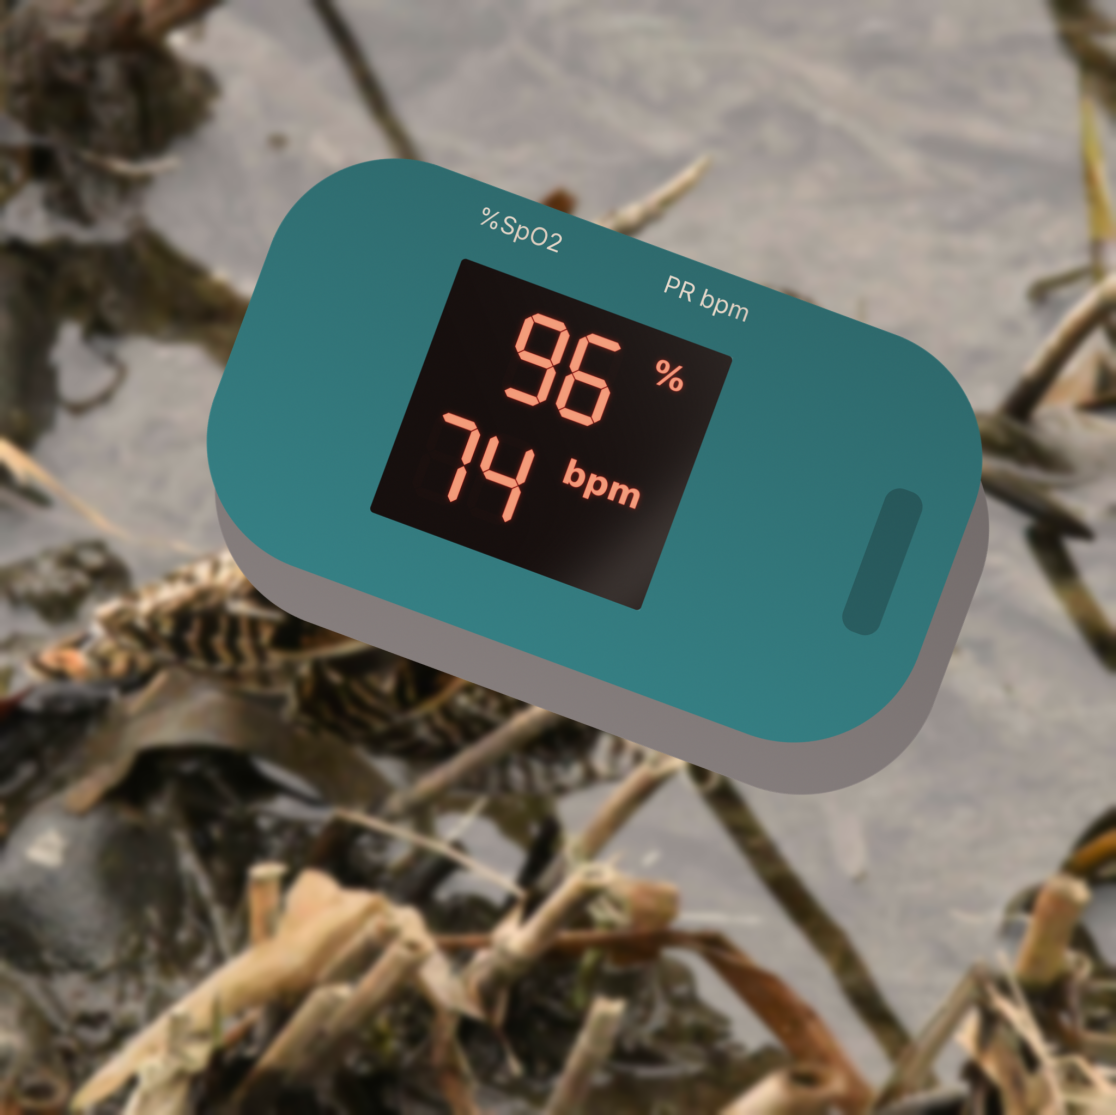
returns 96 (%)
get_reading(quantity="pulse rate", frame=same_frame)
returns 74 (bpm)
